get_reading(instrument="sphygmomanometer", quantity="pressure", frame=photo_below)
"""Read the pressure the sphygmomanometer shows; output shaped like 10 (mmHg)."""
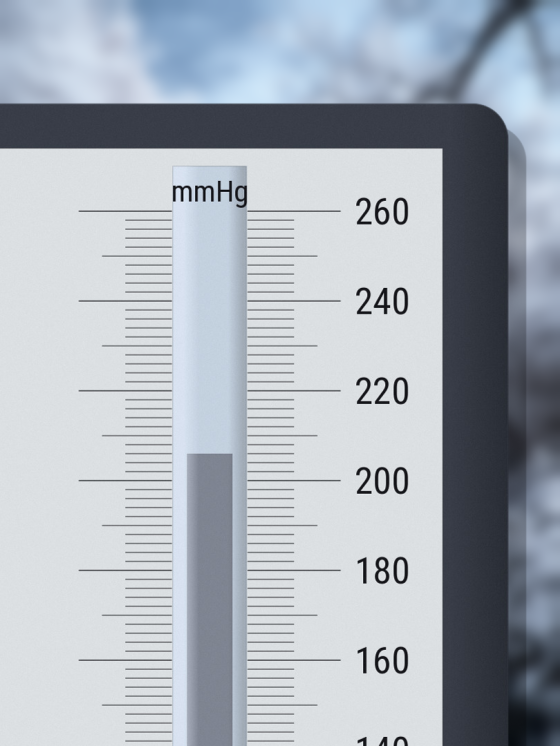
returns 206 (mmHg)
